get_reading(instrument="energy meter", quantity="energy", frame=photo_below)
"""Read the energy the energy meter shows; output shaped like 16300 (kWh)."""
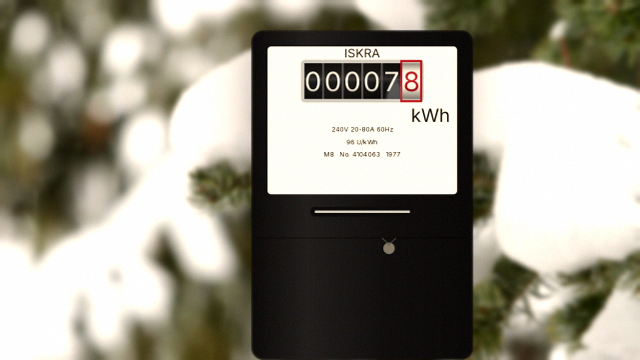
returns 7.8 (kWh)
